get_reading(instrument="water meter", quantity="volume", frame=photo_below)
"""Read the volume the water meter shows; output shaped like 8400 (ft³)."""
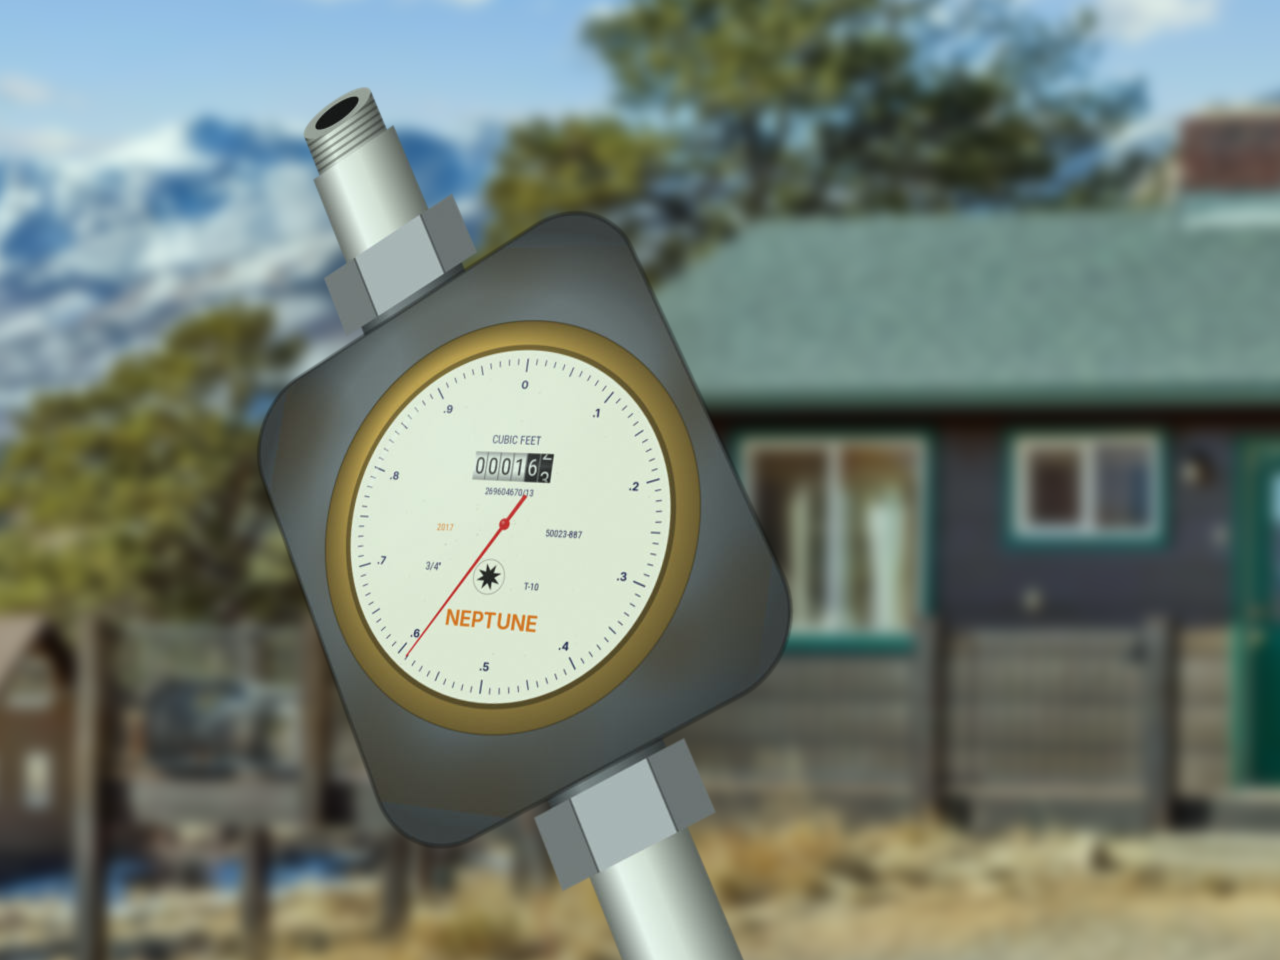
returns 162.59 (ft³)
